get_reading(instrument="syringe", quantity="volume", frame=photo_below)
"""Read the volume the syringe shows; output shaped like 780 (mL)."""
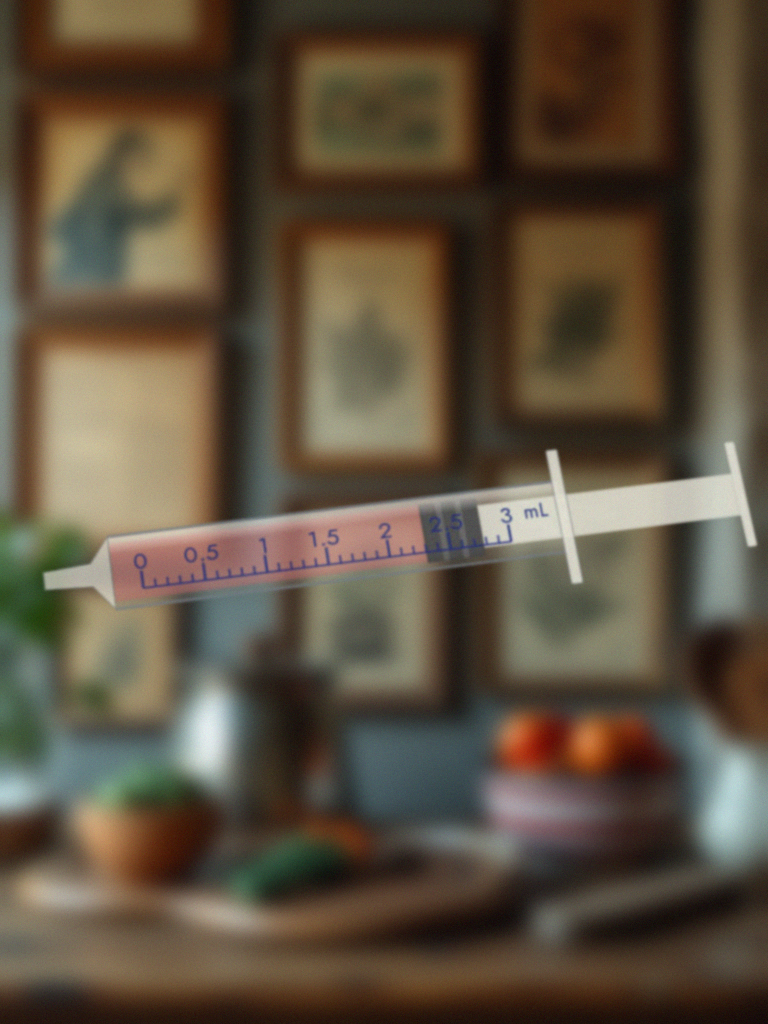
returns 2.3 (mL)
